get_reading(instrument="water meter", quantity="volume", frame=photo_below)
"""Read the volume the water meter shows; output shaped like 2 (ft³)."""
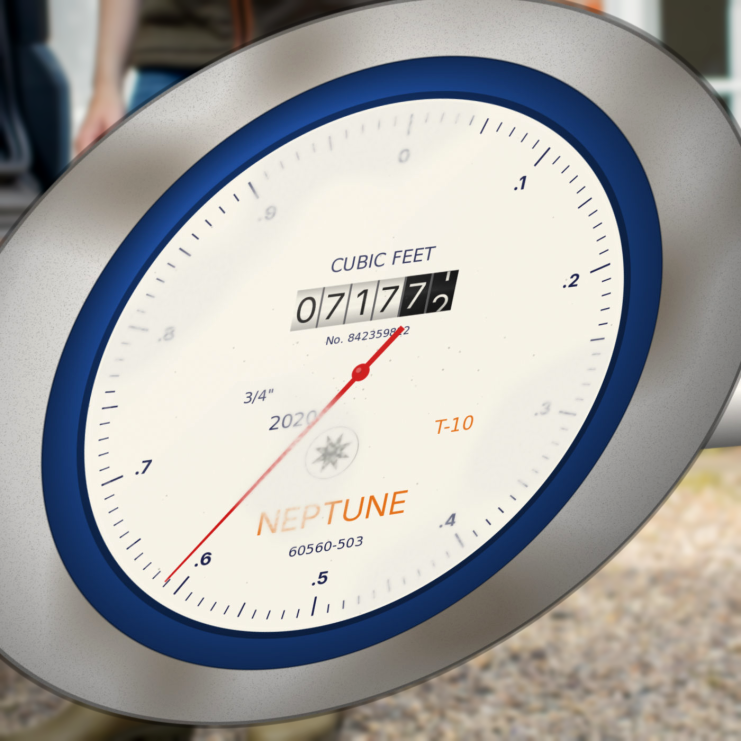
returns 71771.61 (ft³)
